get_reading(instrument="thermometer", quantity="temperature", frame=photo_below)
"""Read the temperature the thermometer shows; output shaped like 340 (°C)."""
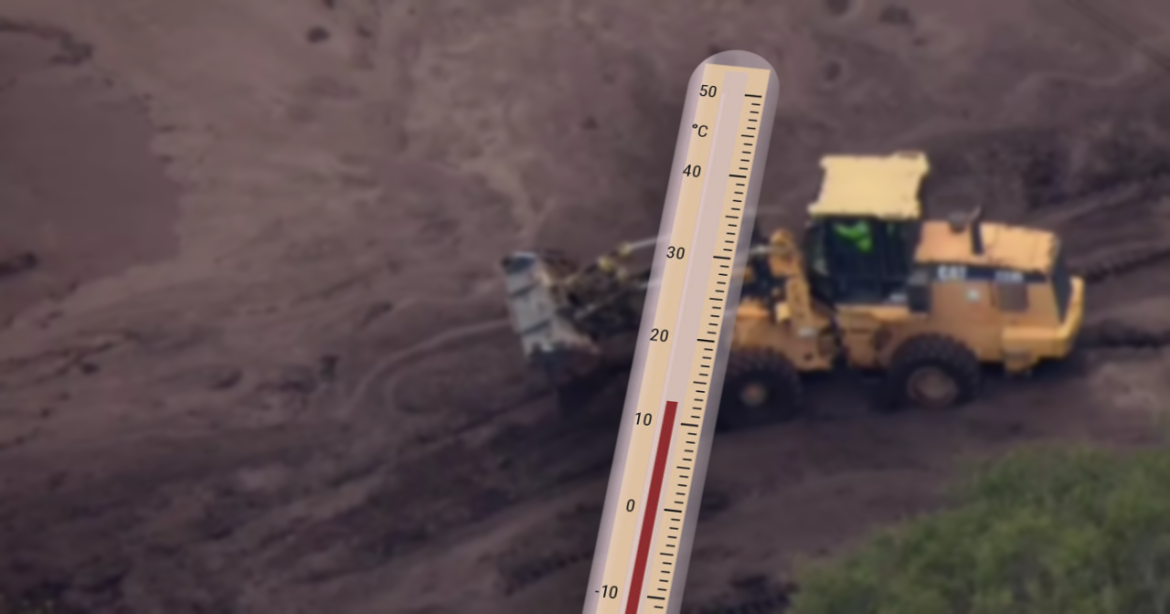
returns 12.5 (°C)
